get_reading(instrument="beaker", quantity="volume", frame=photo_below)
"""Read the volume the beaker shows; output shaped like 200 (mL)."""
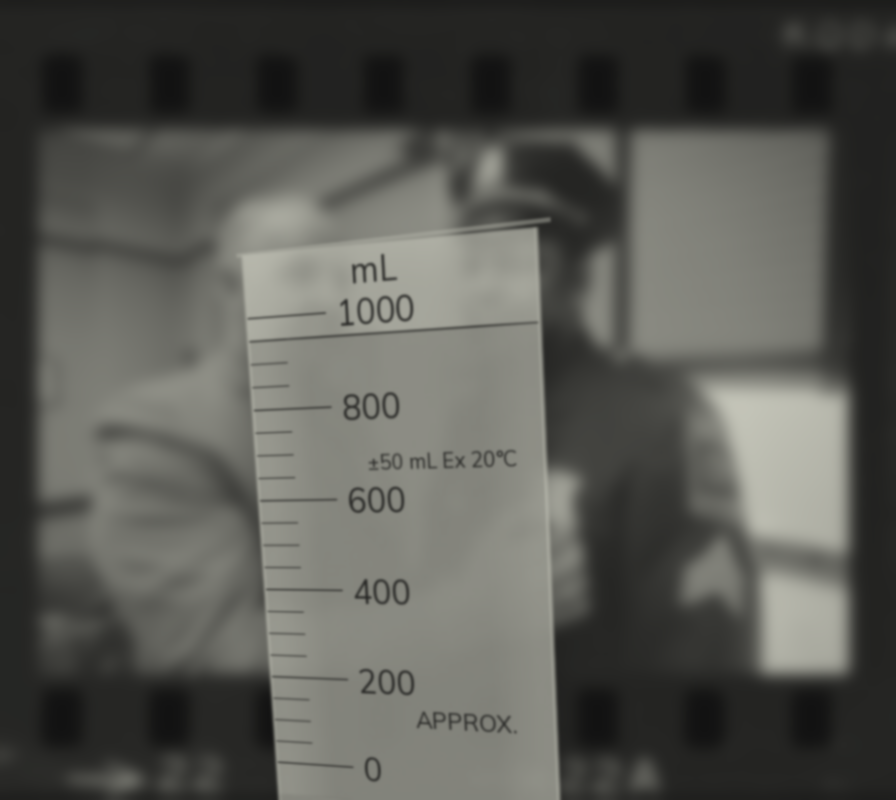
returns 950 (mL)
